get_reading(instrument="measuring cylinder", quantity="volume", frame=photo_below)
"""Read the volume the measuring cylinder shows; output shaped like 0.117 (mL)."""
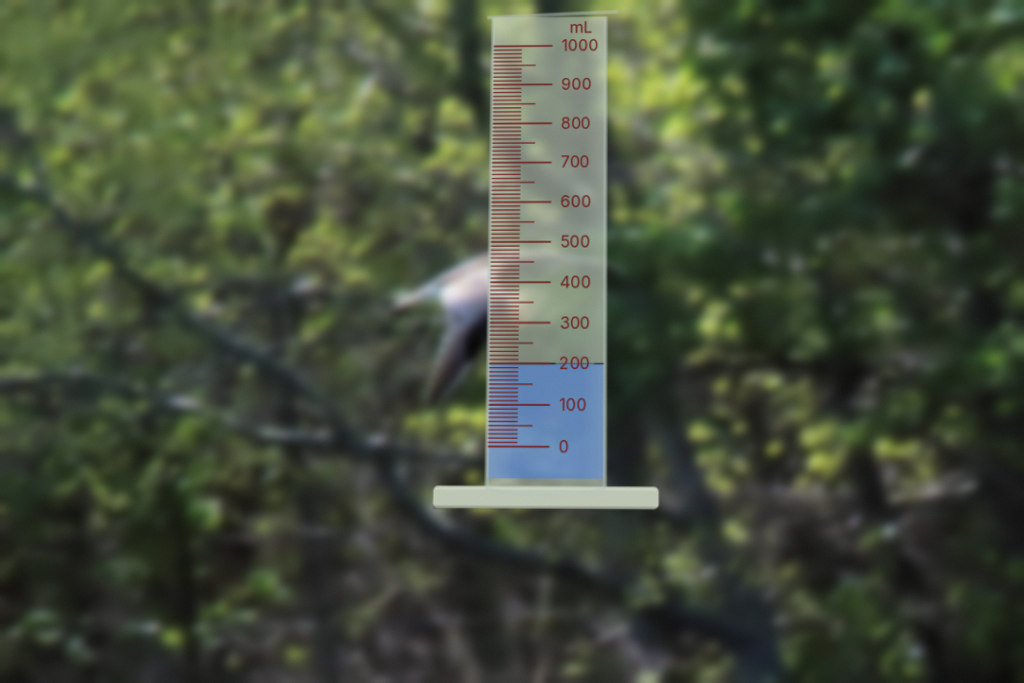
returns 200 (mL)
